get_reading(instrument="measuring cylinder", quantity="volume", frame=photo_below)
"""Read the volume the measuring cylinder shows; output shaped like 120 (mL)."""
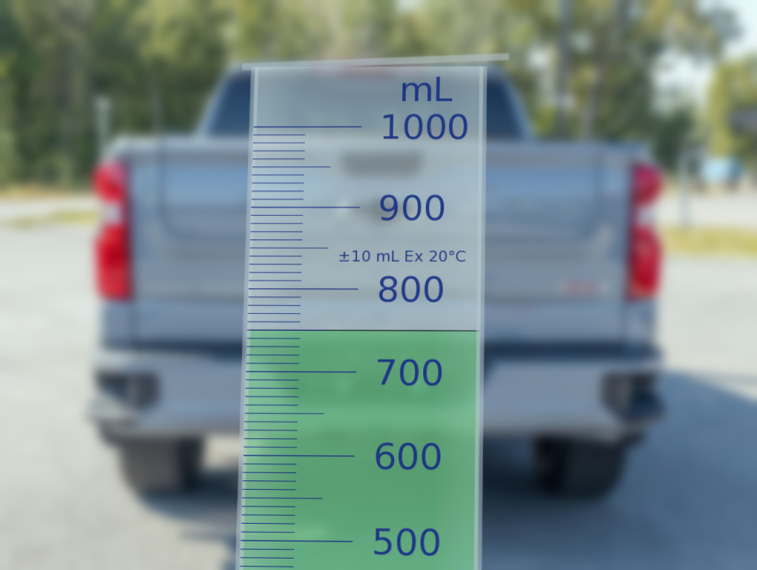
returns 750 (mL)
